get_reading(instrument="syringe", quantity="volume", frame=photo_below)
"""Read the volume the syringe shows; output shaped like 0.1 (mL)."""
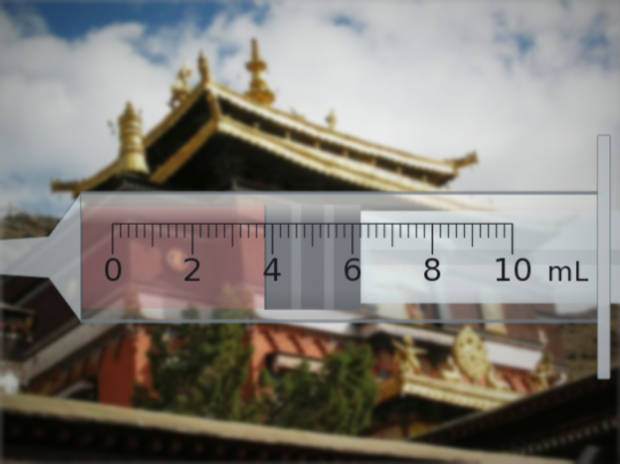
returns 3.8 (mL)
